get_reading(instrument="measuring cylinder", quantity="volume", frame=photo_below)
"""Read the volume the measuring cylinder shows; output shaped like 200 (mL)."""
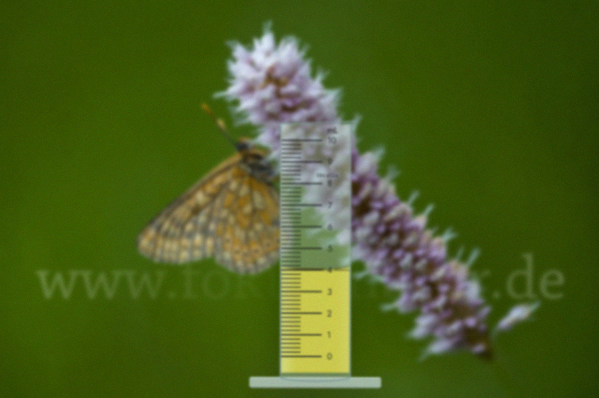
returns 4 (mL)
